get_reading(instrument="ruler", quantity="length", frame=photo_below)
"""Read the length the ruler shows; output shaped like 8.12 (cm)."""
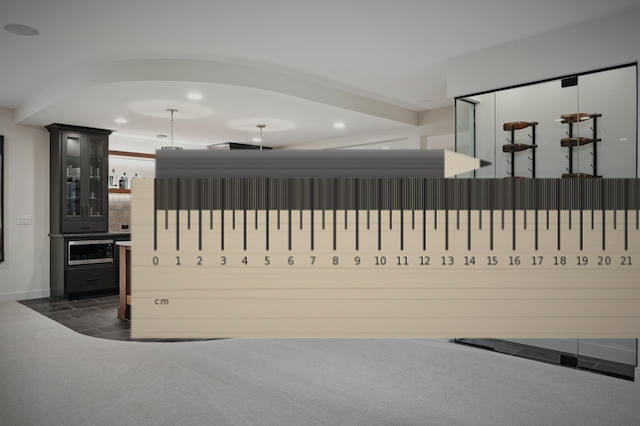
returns 15 (cm)
